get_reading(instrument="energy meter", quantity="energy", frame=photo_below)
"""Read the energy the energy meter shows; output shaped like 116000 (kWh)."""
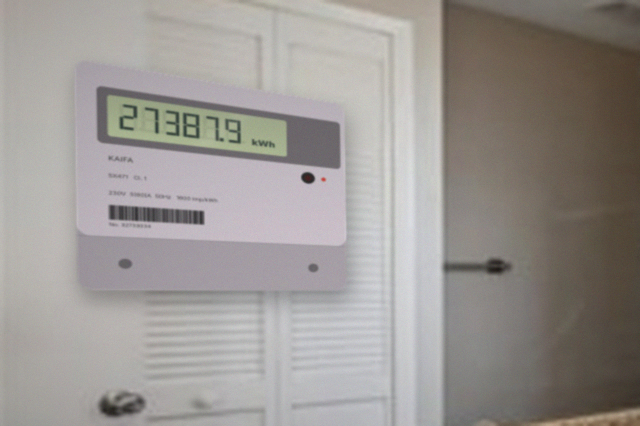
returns 27387.9 (kWh)
